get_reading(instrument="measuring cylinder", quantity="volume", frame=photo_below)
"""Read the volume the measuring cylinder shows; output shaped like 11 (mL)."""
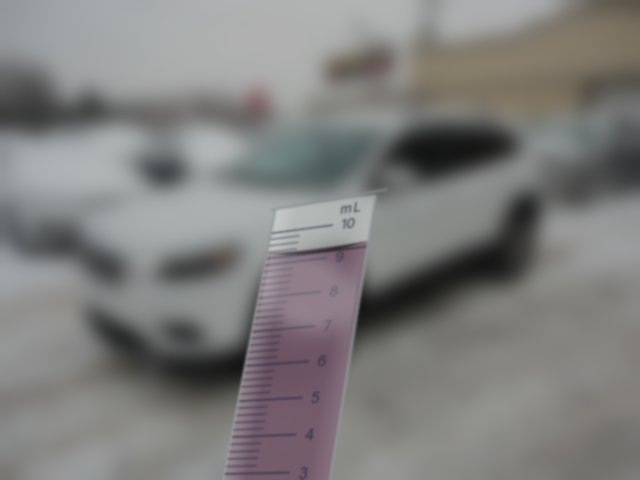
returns 9.2 (mL)
